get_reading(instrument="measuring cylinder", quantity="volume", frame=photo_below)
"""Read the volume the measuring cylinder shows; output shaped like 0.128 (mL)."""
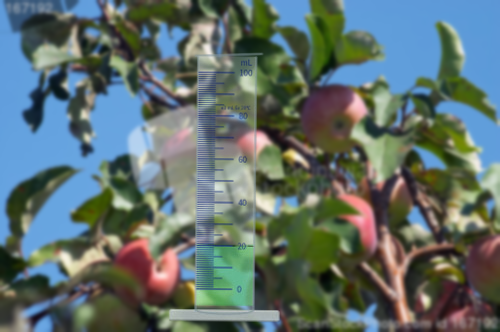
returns 20 (mL)
